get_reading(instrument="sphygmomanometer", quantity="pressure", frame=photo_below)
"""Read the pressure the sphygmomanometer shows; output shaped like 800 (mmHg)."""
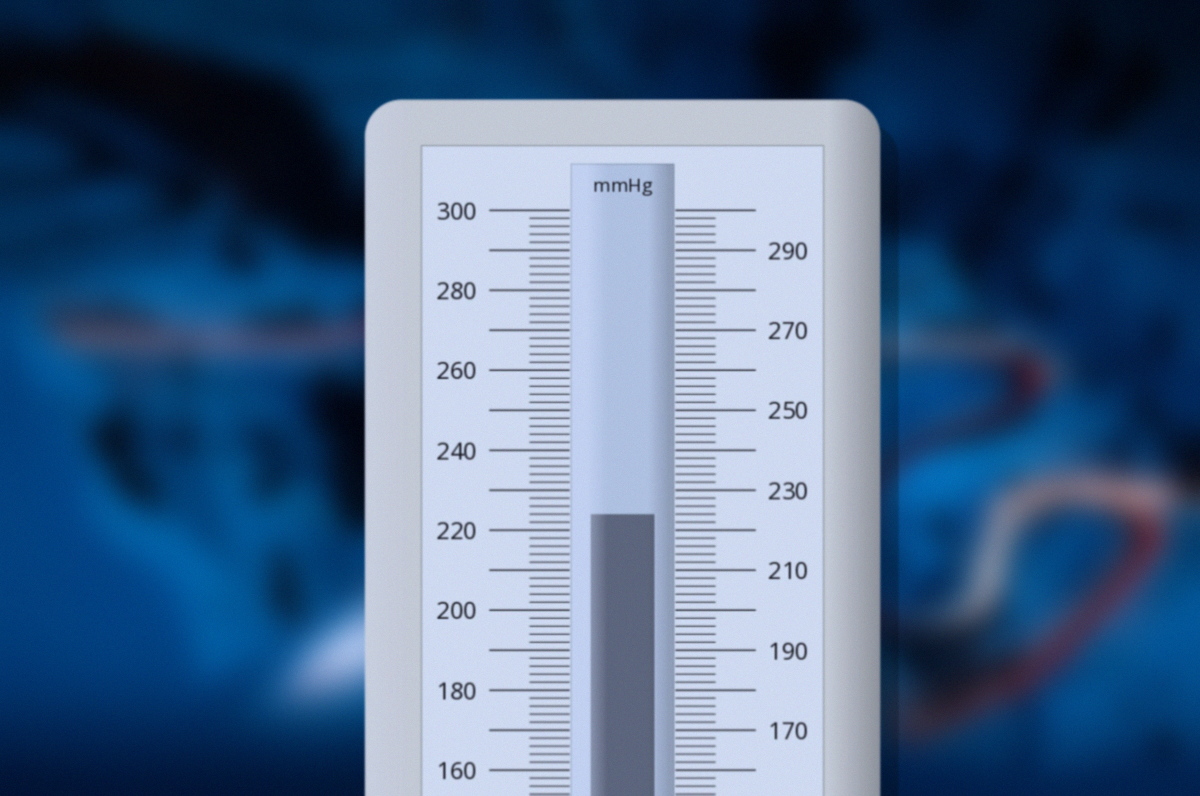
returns 224 (mmHg)
